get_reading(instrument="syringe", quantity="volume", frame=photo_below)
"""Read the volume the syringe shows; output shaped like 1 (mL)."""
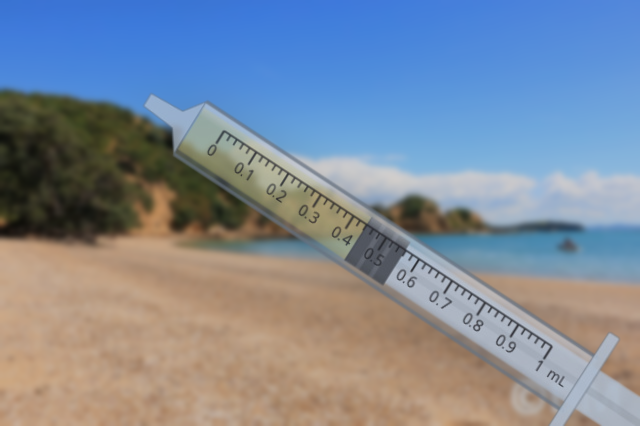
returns 0.44 (mL)
